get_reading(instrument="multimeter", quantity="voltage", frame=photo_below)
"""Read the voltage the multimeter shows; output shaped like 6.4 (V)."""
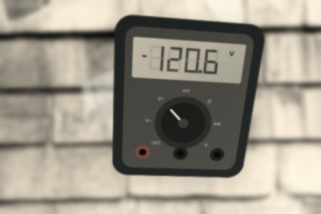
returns -120.6 (V)
